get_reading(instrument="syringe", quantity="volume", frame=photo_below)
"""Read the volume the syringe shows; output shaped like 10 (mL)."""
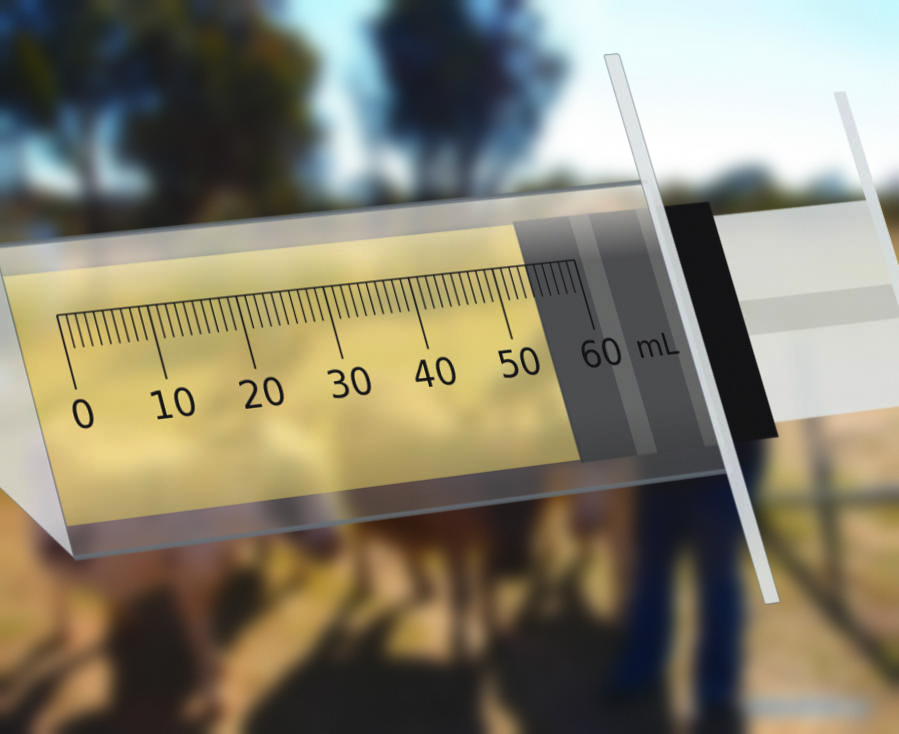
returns 54 (mL)
